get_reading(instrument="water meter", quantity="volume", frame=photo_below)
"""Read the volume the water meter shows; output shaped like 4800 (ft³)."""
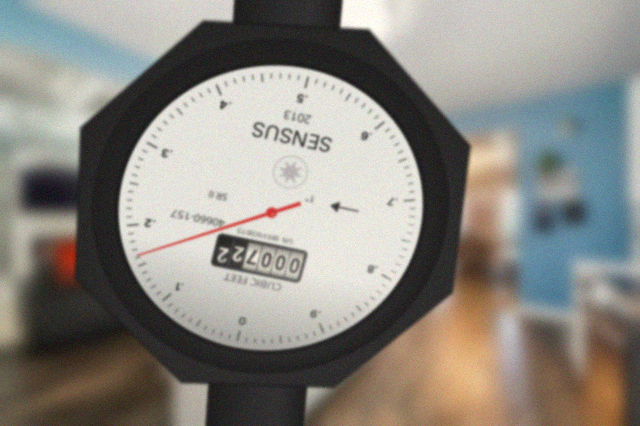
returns 722.16 (ft³)
